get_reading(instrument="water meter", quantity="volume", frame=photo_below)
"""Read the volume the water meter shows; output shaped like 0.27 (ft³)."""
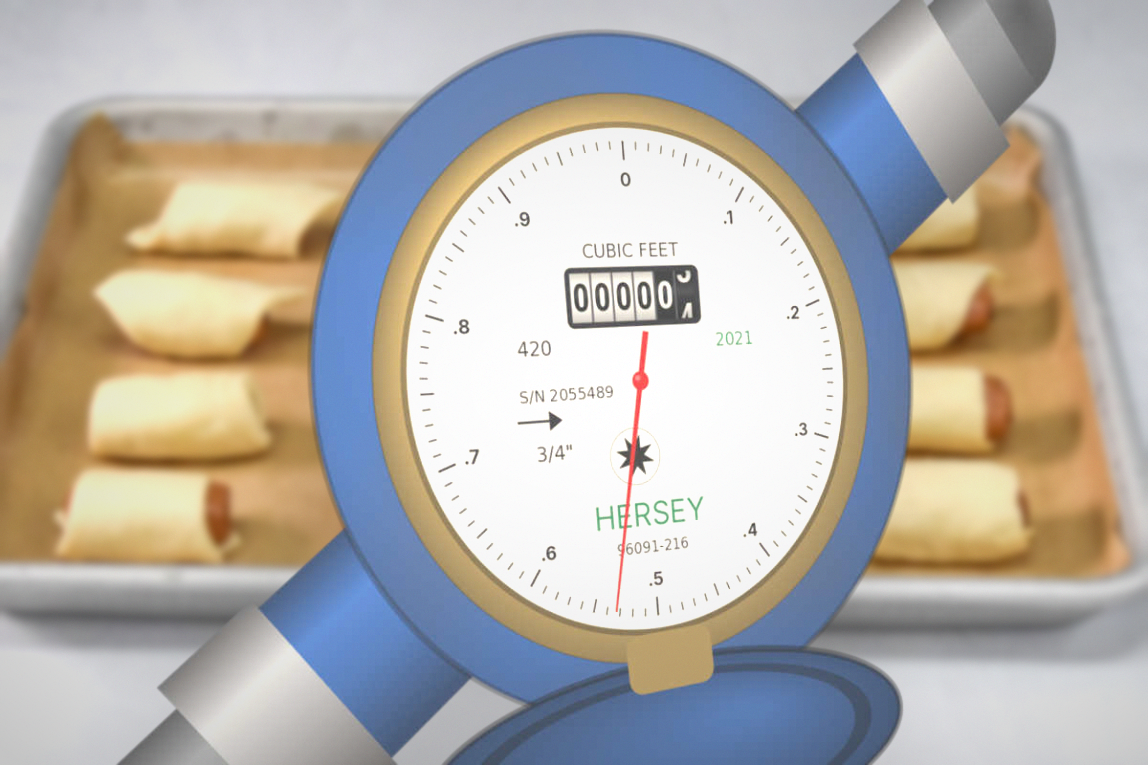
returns 3.53 (ft³)
